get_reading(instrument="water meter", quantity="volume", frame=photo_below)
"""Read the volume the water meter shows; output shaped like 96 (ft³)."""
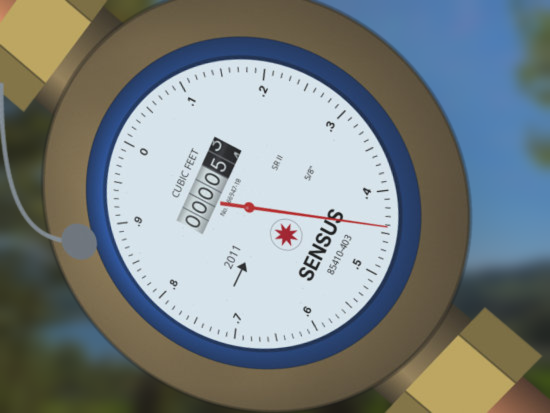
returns 53.44 (ft³)
